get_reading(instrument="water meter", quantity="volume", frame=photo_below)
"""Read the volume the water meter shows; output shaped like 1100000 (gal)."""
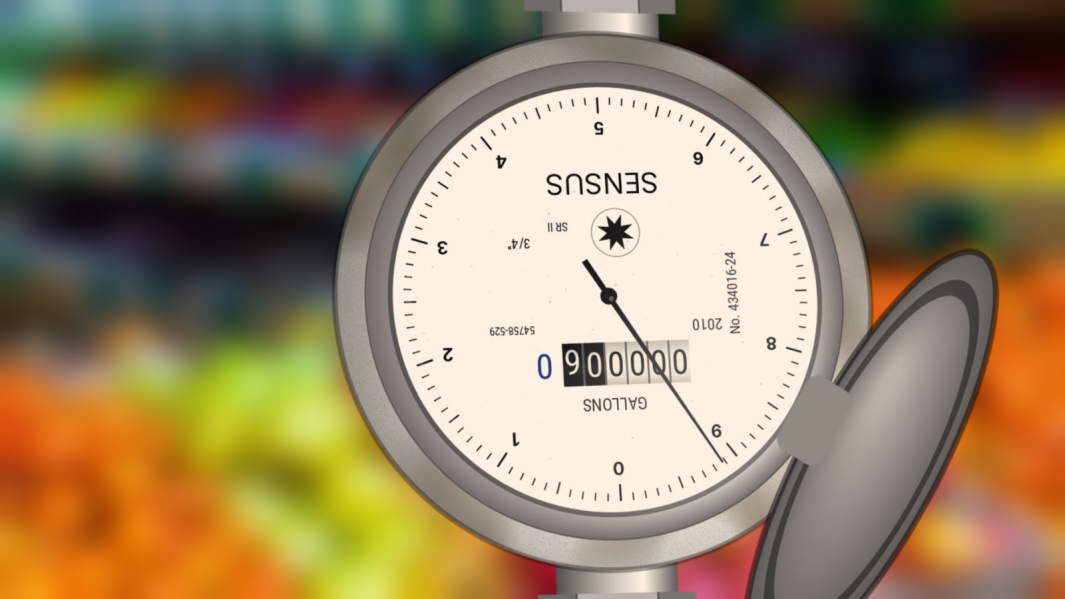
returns 59.1 (gal)
